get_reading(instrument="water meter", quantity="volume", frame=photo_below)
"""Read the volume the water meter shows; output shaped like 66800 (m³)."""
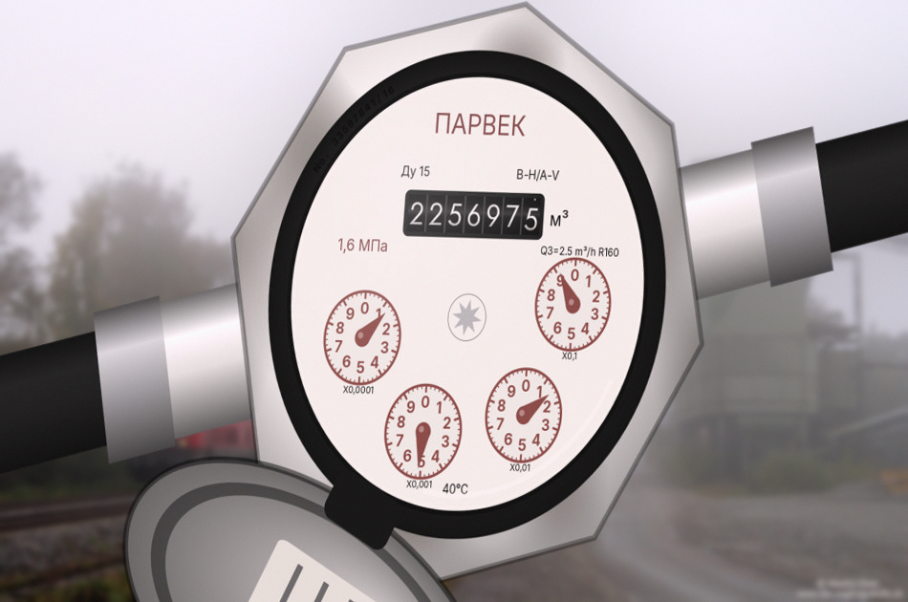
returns 2256974.9151 (m³)
